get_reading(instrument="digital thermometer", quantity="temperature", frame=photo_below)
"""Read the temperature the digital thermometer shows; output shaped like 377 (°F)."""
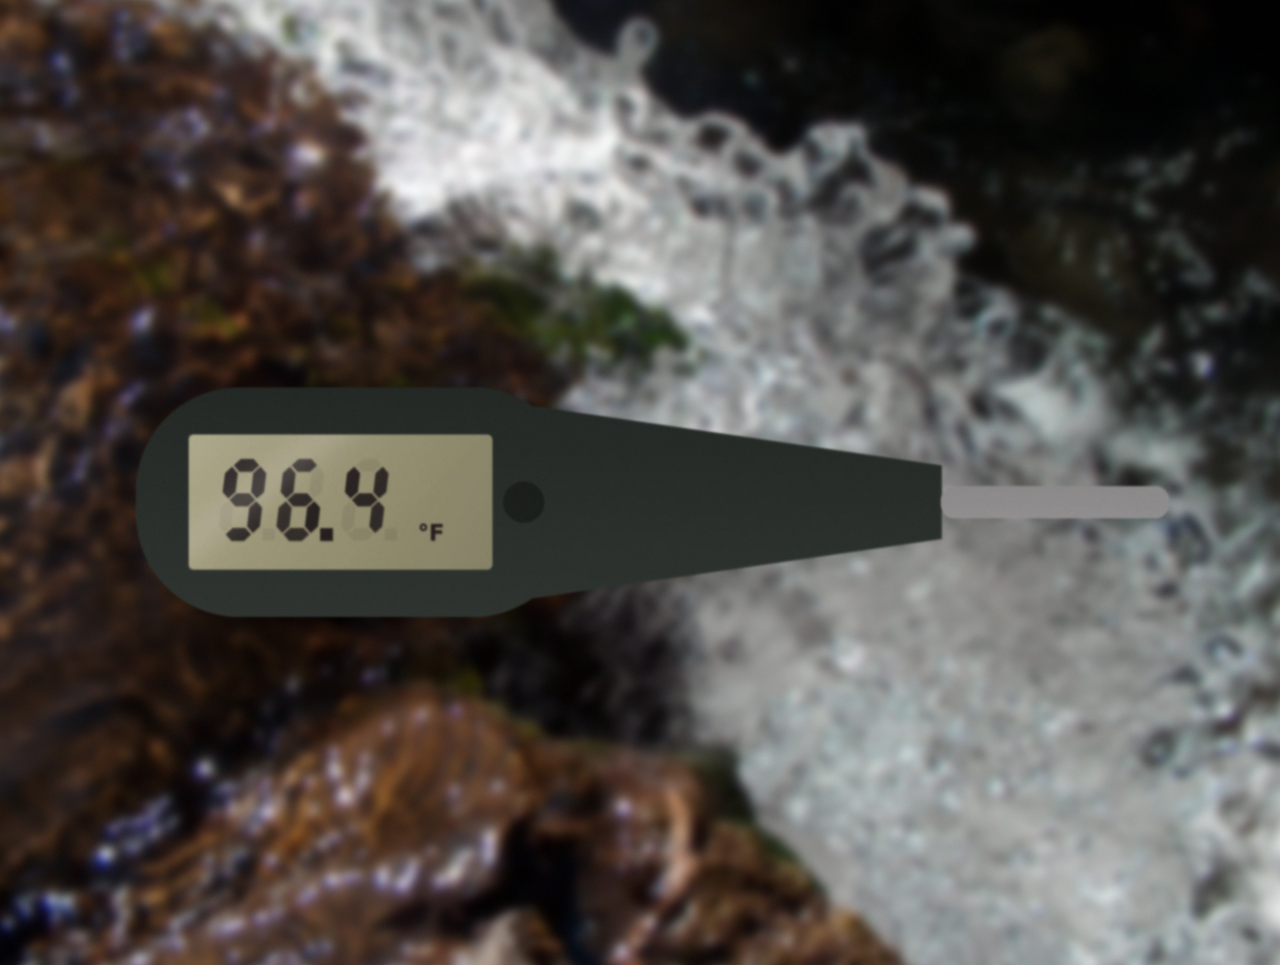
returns 96.4 (°F)
